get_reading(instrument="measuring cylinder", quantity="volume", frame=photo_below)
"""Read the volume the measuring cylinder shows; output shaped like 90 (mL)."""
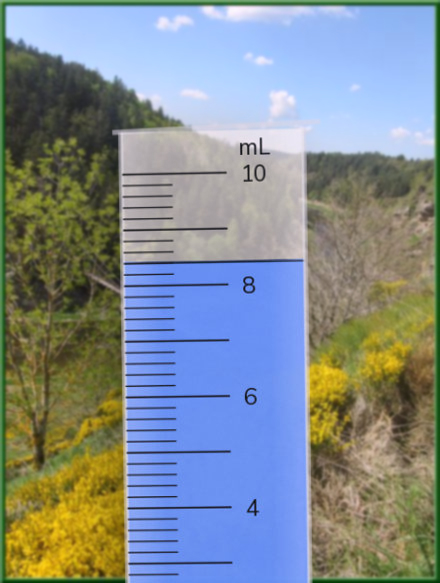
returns 8.4 (mL)
